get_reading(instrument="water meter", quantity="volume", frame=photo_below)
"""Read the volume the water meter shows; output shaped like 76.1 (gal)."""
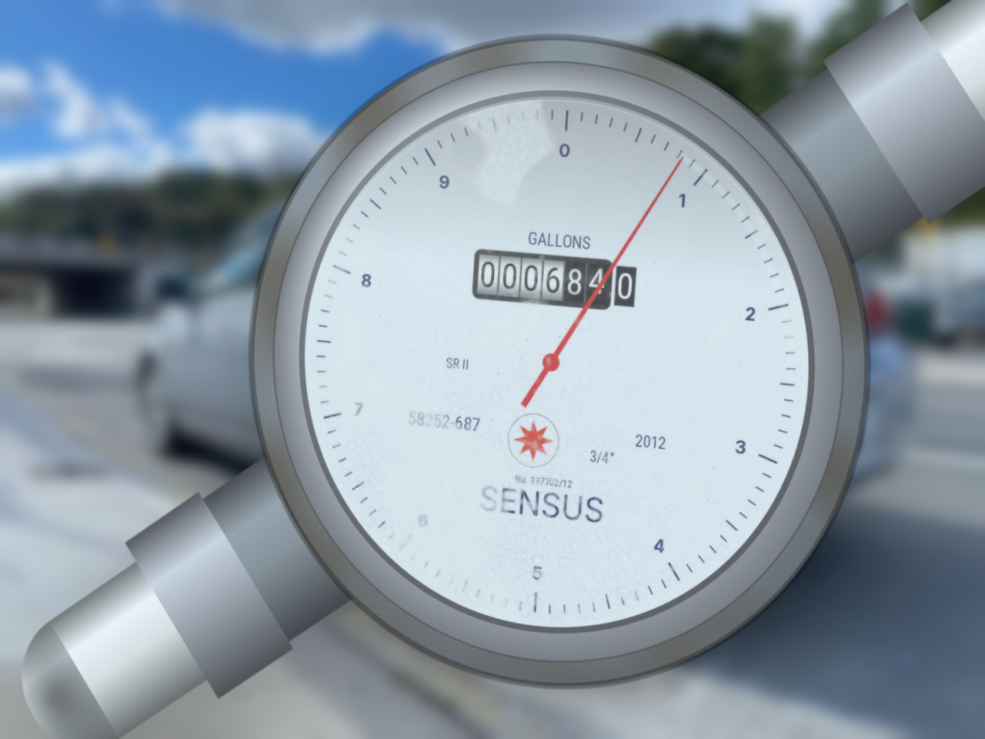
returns 6840.8 (gal)
